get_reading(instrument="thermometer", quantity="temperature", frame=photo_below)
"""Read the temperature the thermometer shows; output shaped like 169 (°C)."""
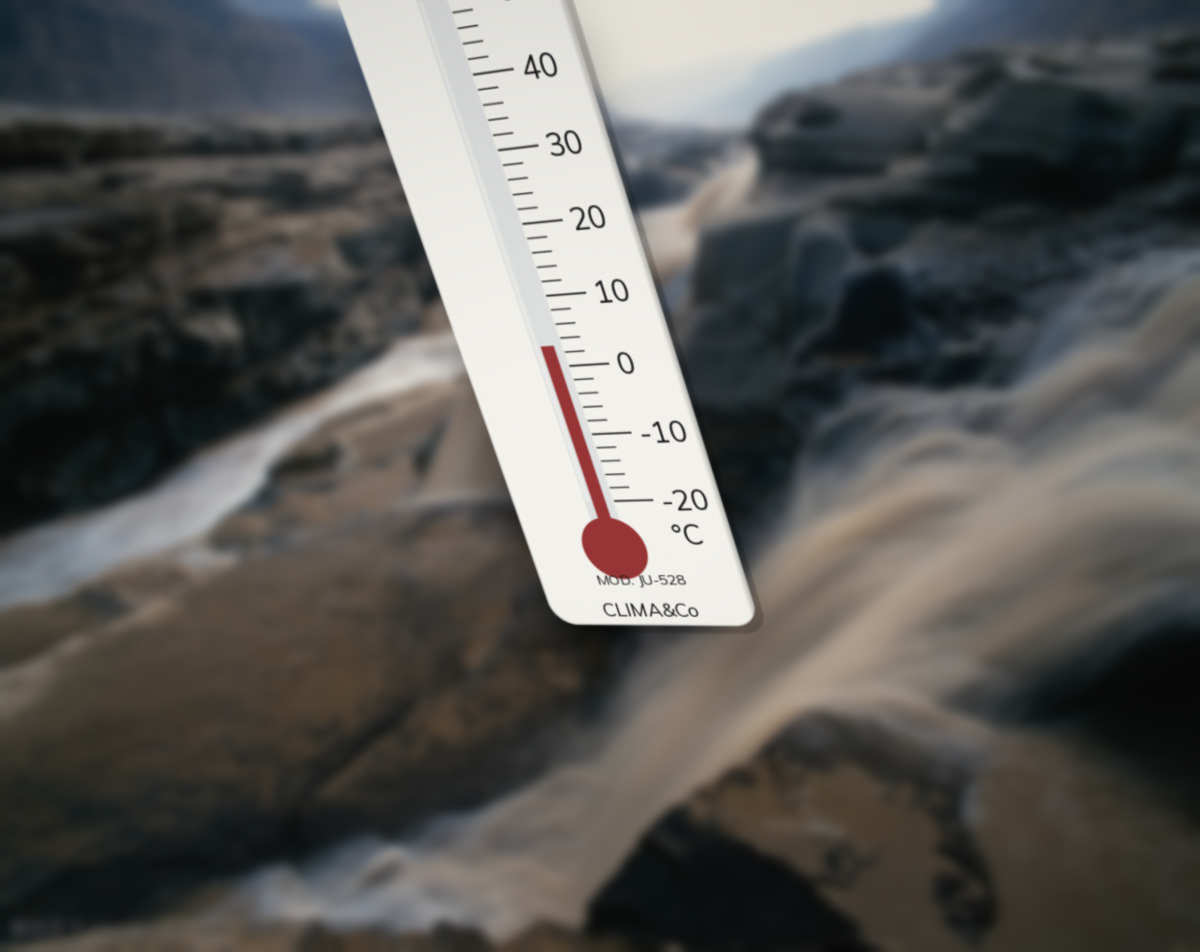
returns 3 (°C)
